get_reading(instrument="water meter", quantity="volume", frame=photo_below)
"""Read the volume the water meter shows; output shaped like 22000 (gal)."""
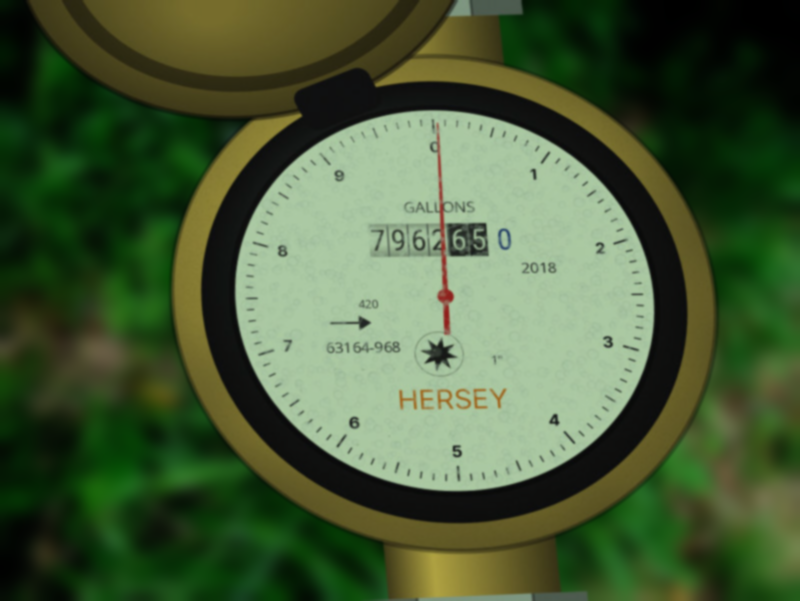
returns 7962650.0 (gal)
